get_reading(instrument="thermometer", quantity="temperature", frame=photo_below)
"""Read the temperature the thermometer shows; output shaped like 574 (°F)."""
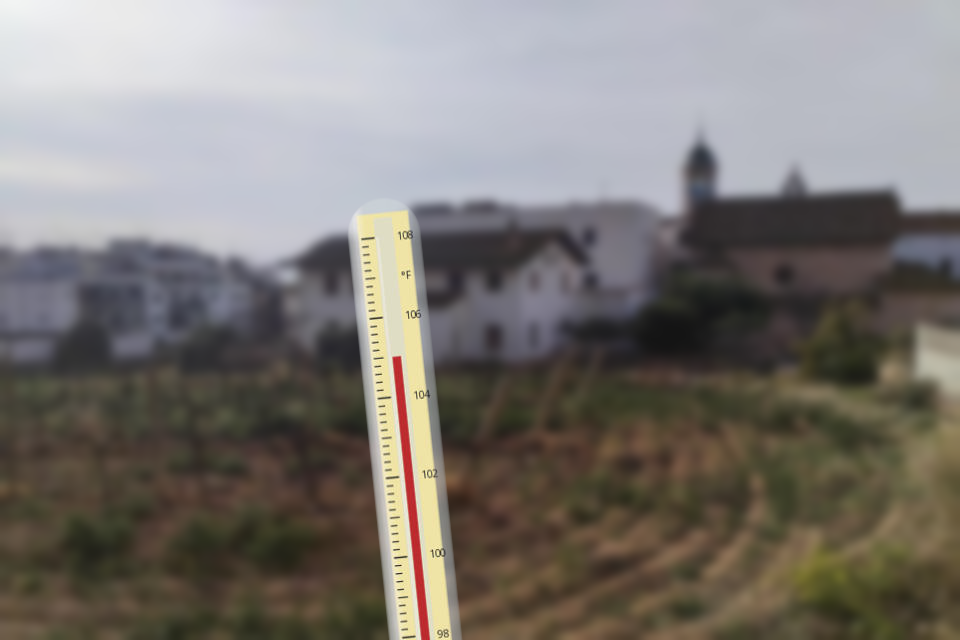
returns 105 (°F)
